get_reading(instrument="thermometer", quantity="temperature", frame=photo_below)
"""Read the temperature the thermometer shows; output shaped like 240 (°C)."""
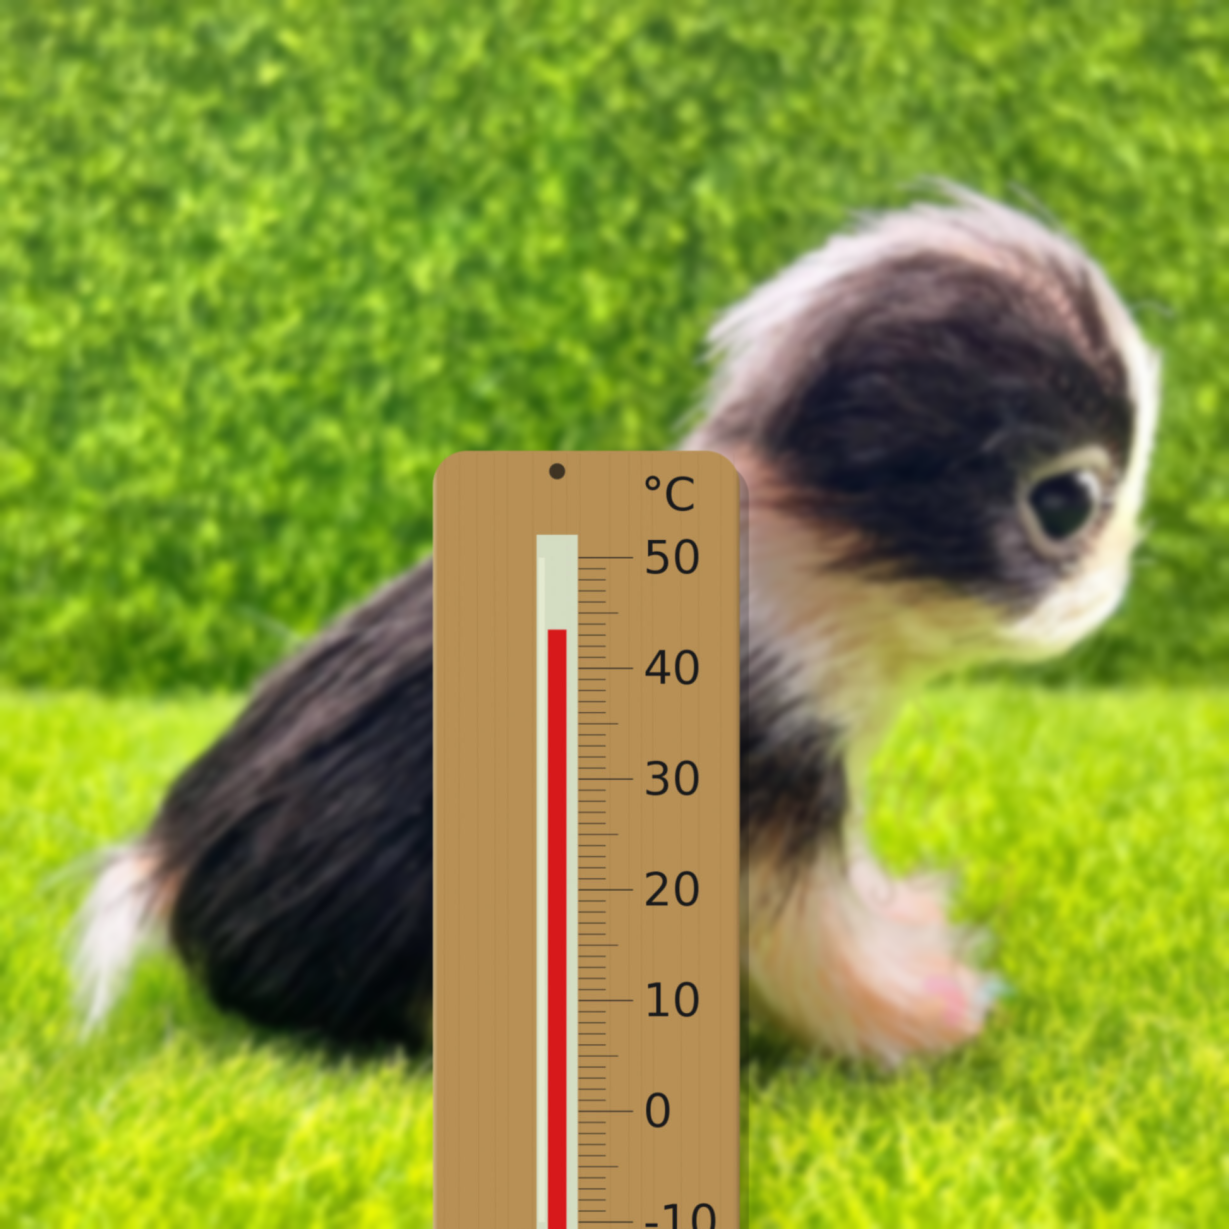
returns 43.5 (°C)
